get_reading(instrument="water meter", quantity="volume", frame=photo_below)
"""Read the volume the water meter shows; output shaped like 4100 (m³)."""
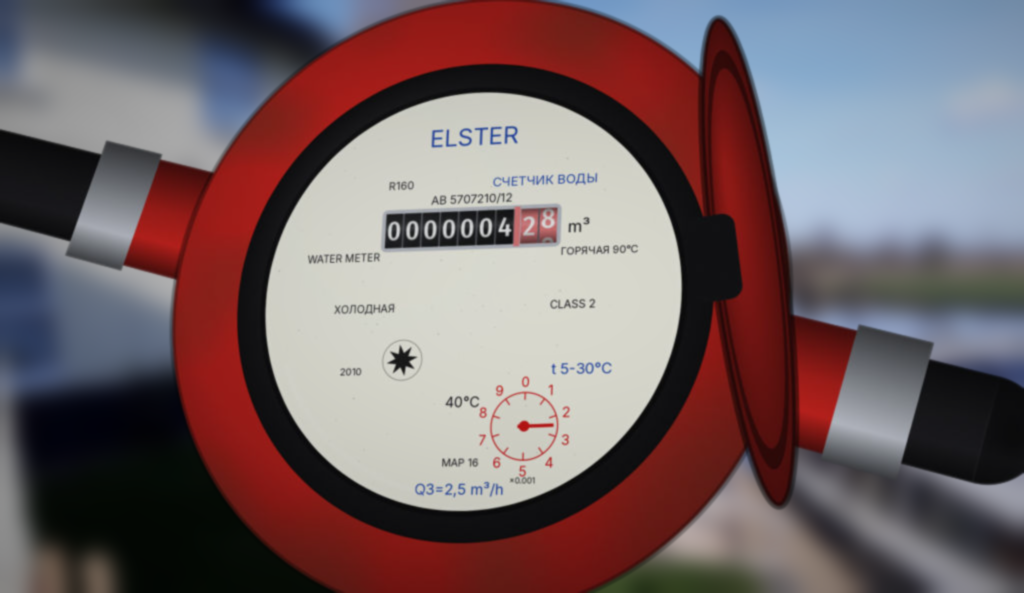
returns 4.282 (m³)
